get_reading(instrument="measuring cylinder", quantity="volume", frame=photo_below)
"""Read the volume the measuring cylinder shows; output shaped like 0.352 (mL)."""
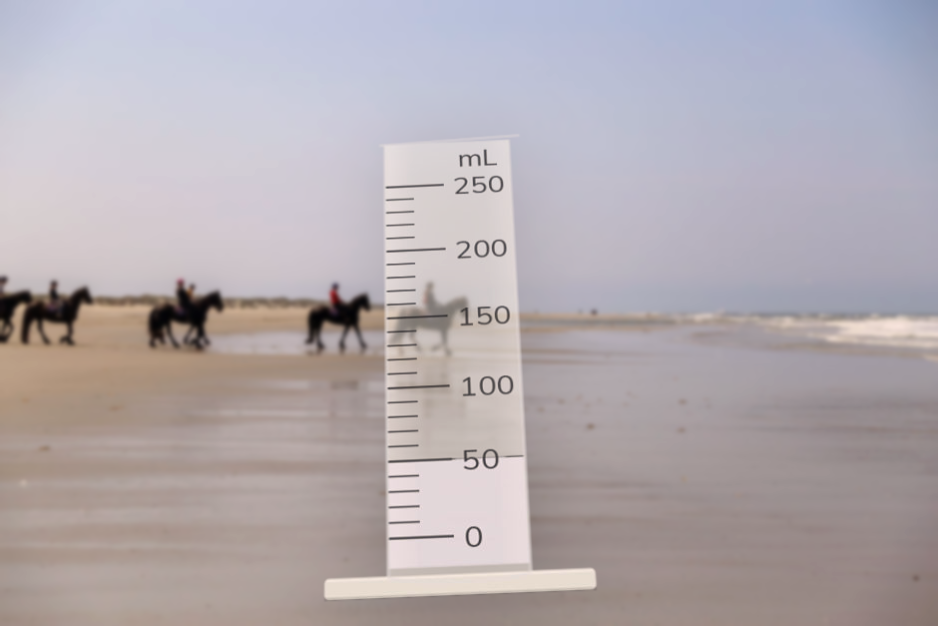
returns 50 (mL)
